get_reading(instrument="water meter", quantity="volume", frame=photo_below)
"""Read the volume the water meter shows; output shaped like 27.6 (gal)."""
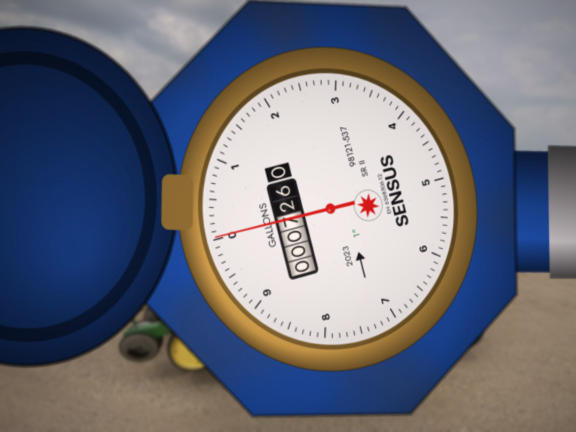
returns 7260.0 (gal)
